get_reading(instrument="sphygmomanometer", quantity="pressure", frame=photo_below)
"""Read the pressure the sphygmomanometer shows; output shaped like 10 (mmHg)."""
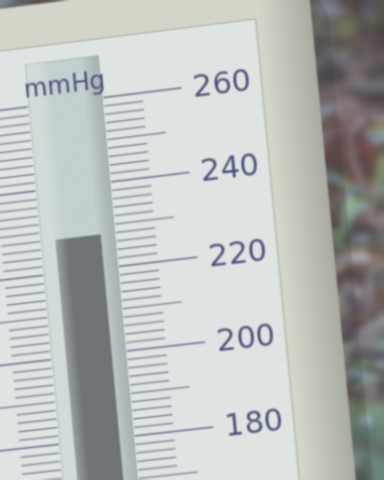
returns 228 (mmHg)
